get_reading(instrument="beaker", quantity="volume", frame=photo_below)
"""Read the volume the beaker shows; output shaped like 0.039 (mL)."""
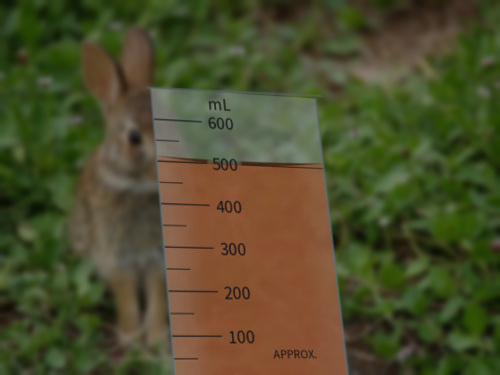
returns 500 (mL)
